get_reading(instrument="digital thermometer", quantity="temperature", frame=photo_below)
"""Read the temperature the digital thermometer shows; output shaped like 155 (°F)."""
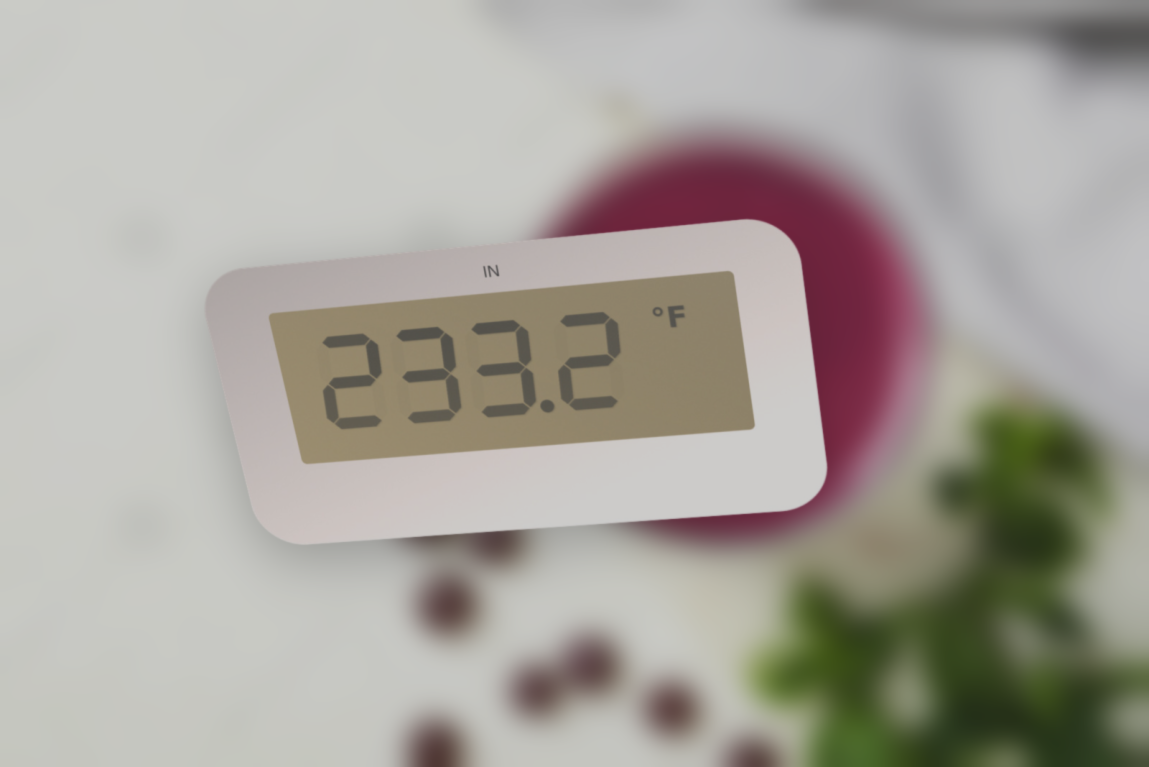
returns 233.2 (°F)
